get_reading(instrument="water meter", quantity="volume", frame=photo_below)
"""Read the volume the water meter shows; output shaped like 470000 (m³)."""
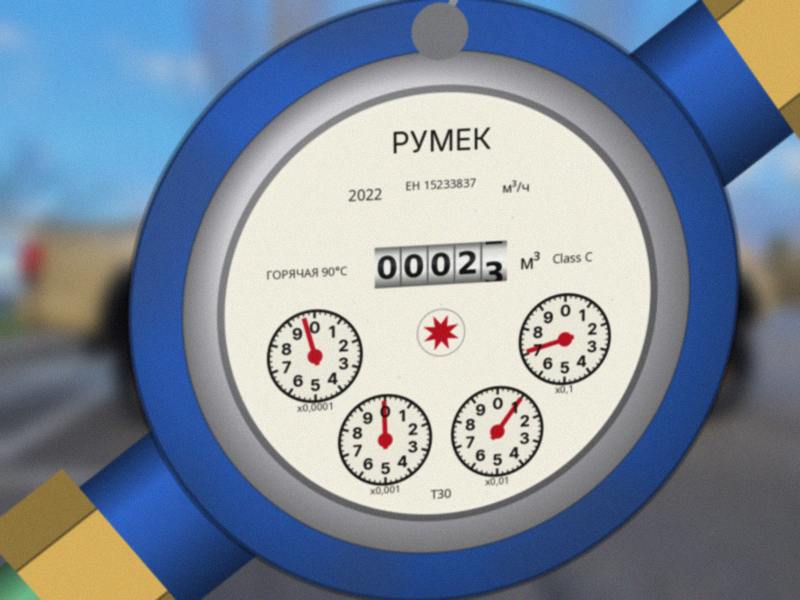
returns 22.7099 (m³)
